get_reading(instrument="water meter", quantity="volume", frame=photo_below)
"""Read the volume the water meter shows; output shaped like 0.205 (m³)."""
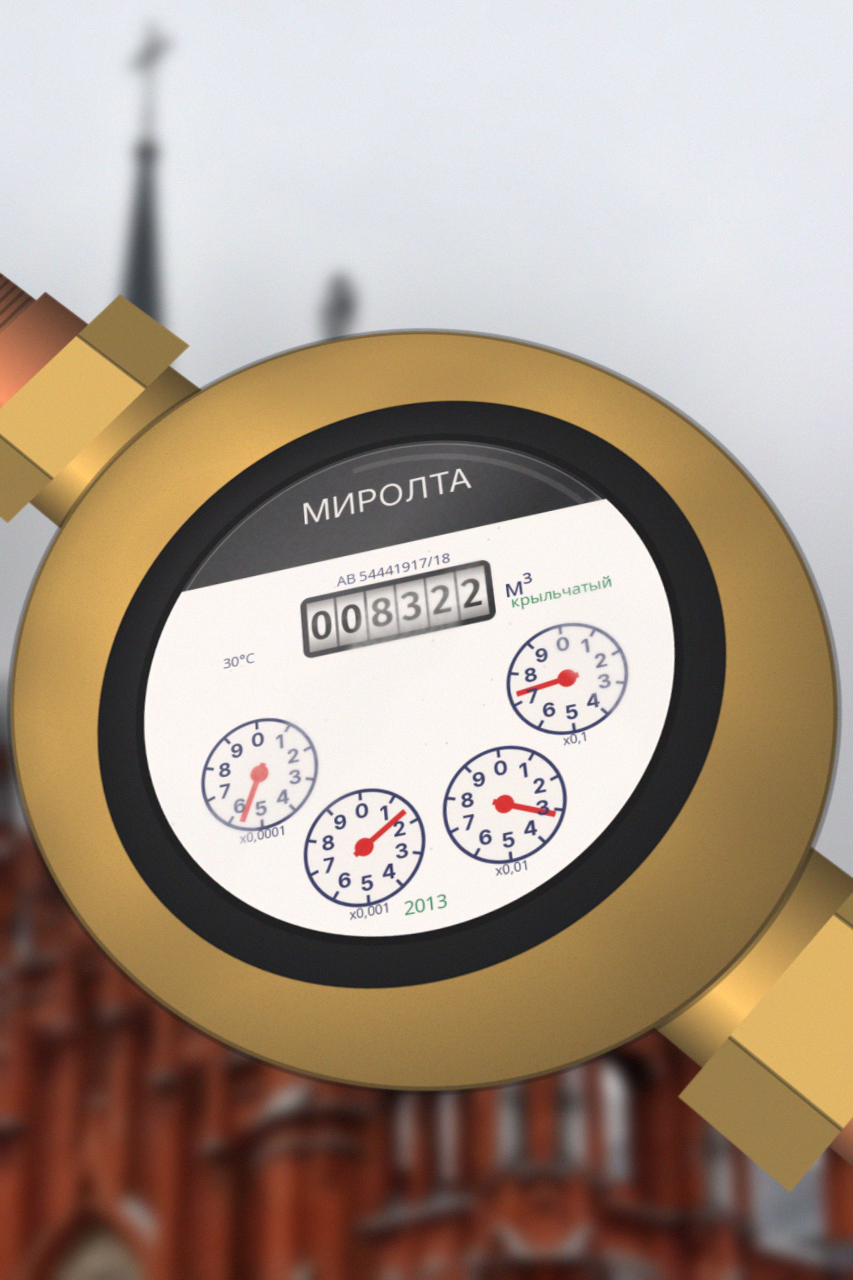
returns 8322.7315 (m³)
